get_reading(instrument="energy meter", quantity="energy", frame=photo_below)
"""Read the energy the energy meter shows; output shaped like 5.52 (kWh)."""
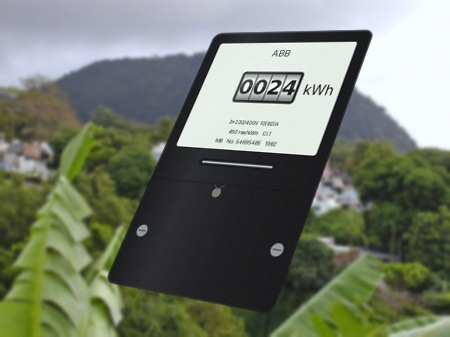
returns 24 (kWh)
